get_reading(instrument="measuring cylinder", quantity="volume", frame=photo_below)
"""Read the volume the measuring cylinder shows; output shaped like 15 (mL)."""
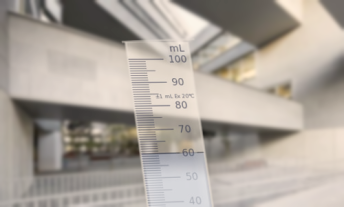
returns 60 (mL)
